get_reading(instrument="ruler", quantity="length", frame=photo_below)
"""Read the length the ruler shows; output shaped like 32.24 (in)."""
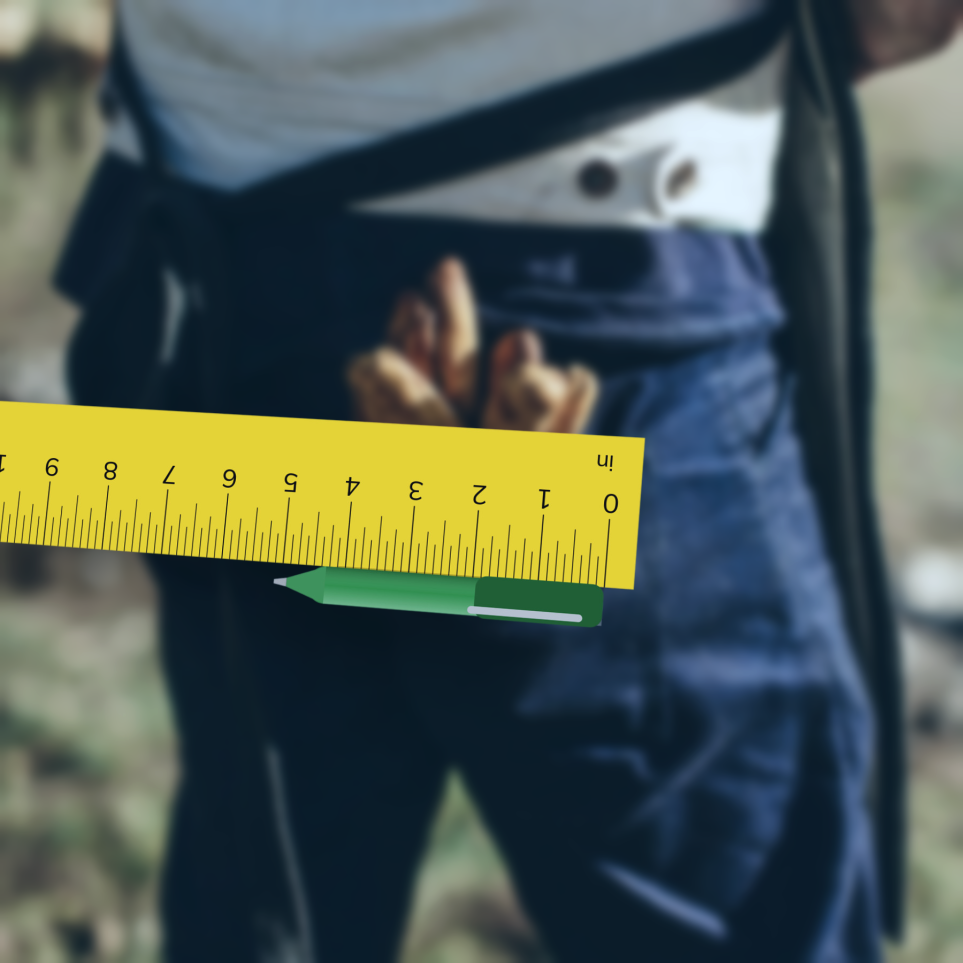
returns 5.125 (in)
